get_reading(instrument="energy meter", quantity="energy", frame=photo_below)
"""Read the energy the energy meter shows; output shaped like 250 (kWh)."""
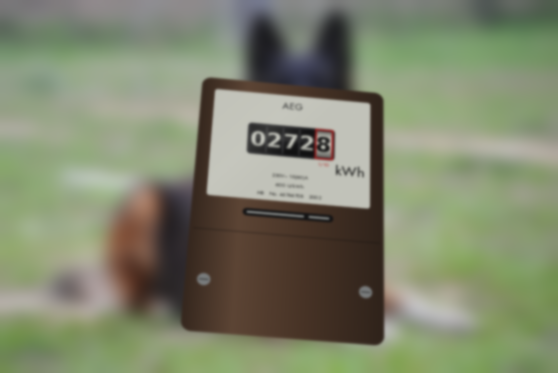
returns 272.8 (kWh)
